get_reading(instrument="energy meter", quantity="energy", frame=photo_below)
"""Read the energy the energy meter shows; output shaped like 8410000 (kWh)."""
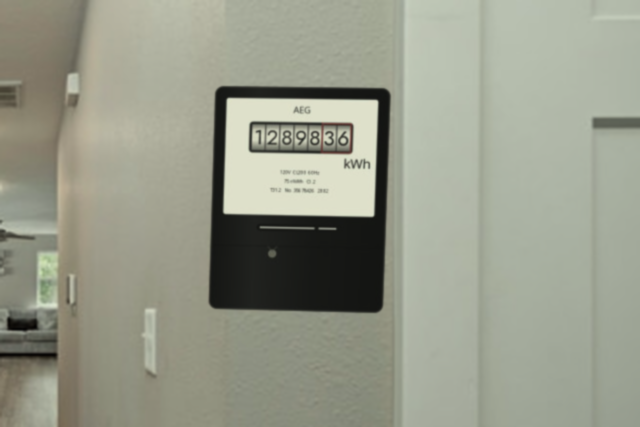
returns 12898.36 (kWh)
